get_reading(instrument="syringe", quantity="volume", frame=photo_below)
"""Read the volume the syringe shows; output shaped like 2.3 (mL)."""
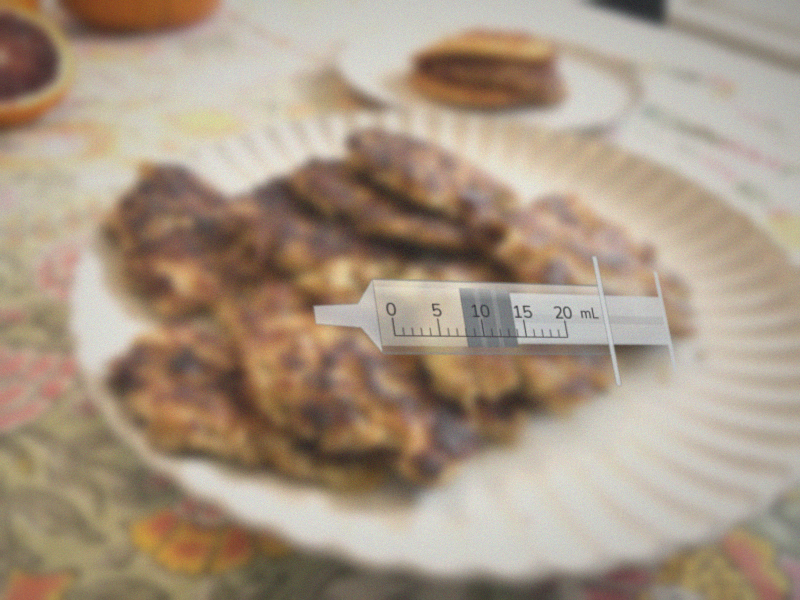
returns 8 (mL)
